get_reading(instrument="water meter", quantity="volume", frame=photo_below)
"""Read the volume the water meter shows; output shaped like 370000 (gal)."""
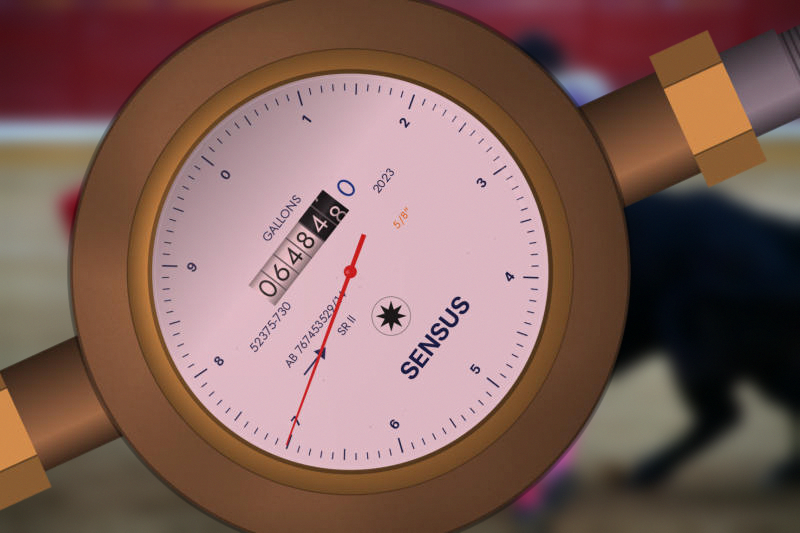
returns 648477.0 (gal)
